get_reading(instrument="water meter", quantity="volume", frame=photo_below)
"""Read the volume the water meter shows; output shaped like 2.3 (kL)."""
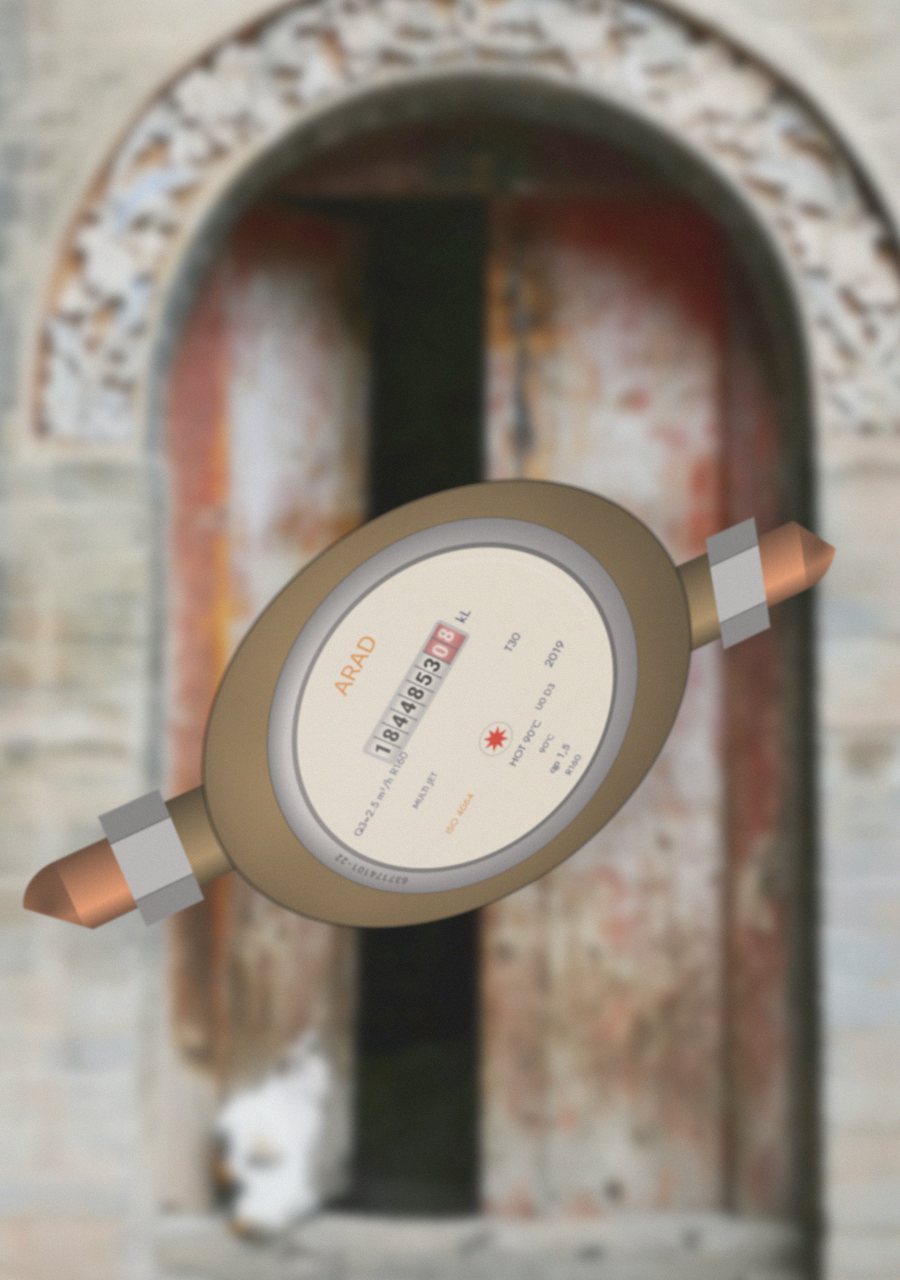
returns 1844853.08 (kL)
